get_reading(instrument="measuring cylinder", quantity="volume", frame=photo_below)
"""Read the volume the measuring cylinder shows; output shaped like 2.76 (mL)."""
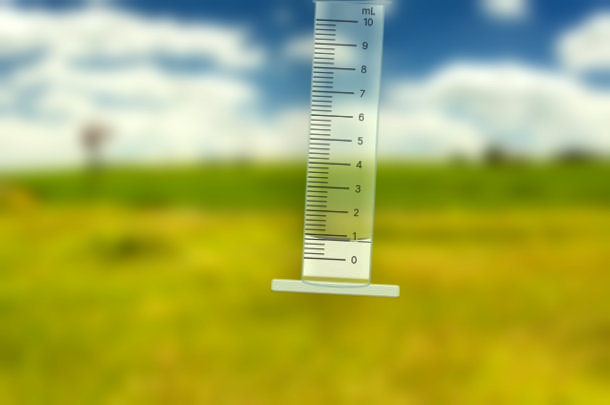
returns 0.8 (mL)
